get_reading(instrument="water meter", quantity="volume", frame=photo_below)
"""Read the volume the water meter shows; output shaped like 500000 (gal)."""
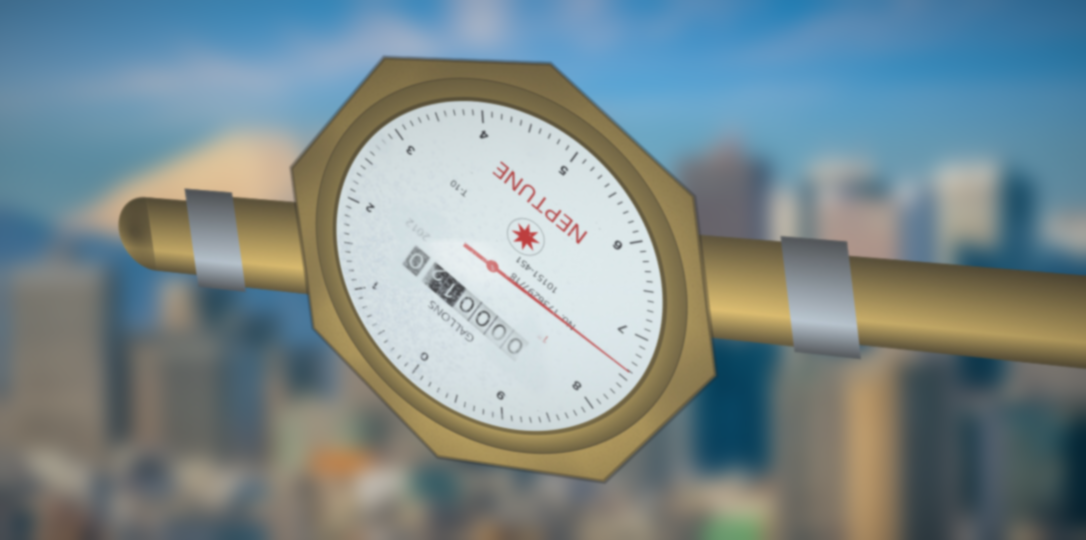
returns 117.4 (gal)
